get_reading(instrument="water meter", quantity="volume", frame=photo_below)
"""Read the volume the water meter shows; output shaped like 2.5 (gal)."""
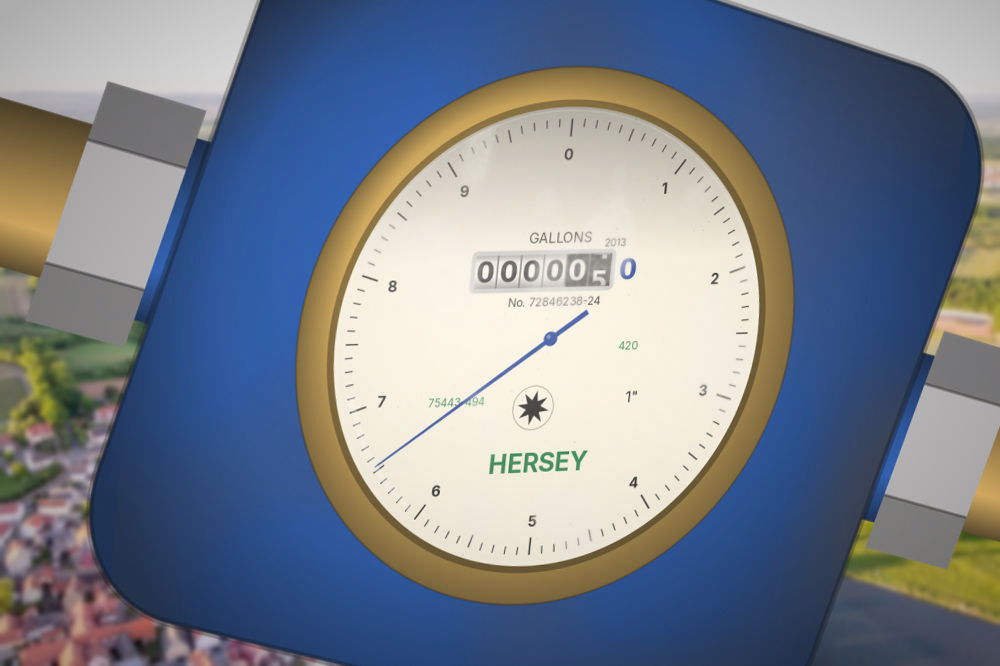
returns 46.5 (gal)
